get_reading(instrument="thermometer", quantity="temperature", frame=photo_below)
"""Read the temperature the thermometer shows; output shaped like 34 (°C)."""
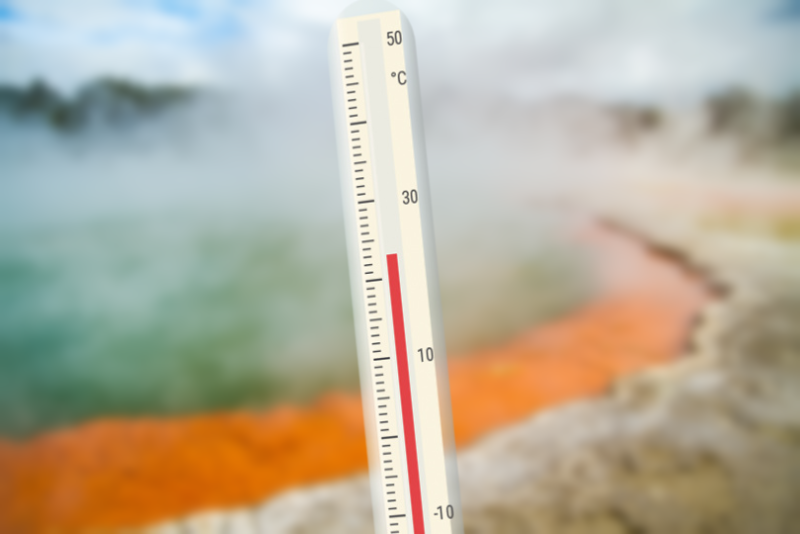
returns 23 (°C)
